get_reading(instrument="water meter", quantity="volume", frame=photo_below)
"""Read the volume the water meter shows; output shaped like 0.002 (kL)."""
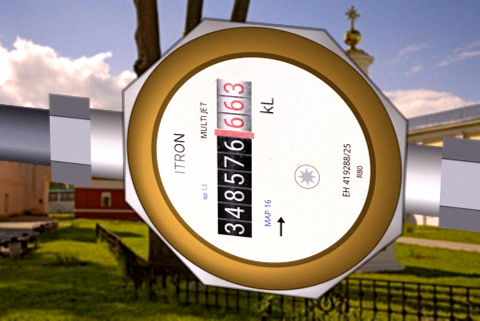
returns 348576.663 (kL)
